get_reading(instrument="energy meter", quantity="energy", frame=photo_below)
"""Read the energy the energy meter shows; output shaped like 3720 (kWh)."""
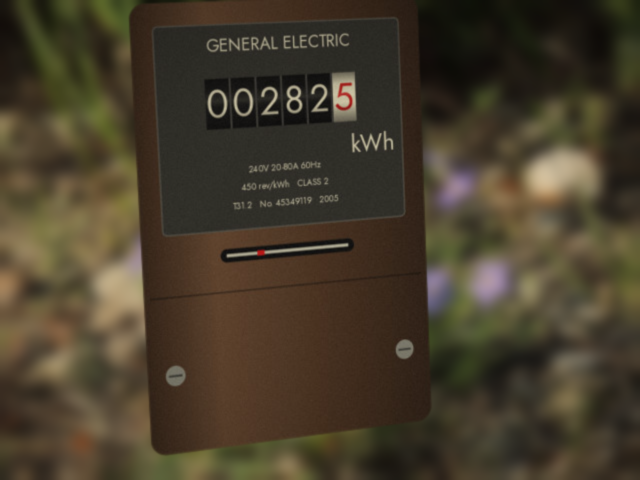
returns 282.5 (kWh)
